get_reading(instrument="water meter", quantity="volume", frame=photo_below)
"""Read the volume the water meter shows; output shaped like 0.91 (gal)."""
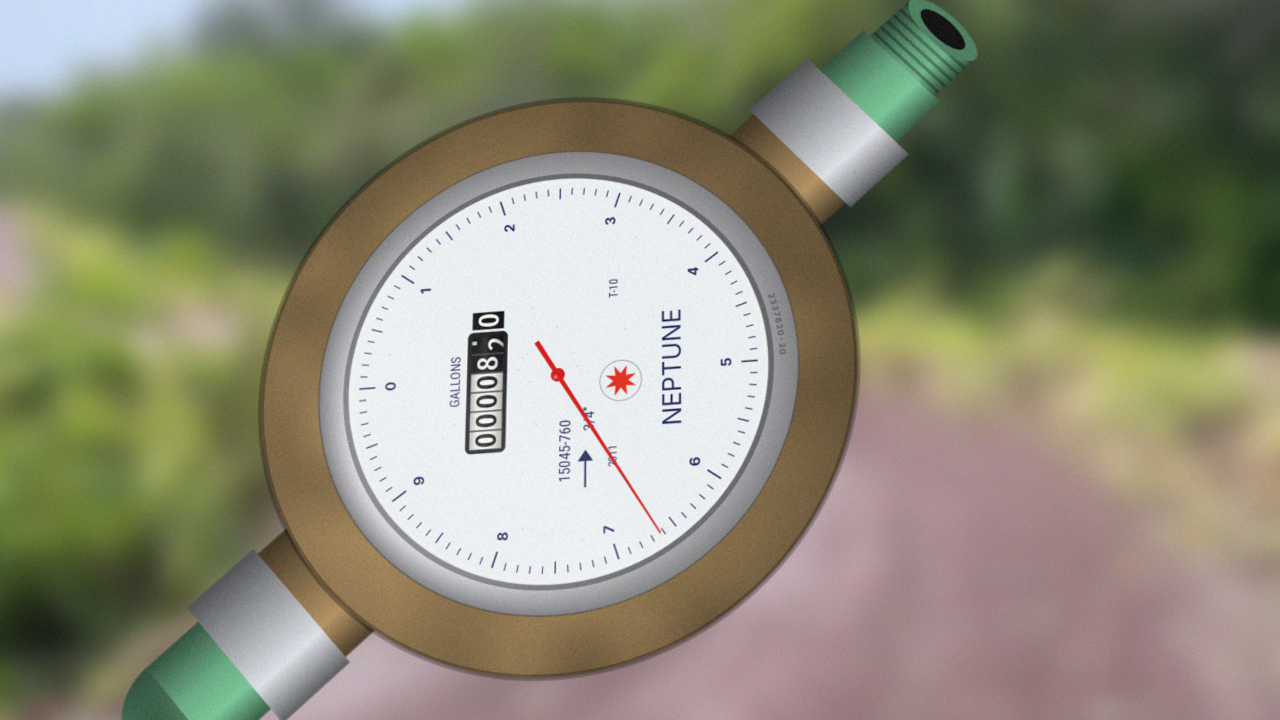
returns 816.6 (gal)
